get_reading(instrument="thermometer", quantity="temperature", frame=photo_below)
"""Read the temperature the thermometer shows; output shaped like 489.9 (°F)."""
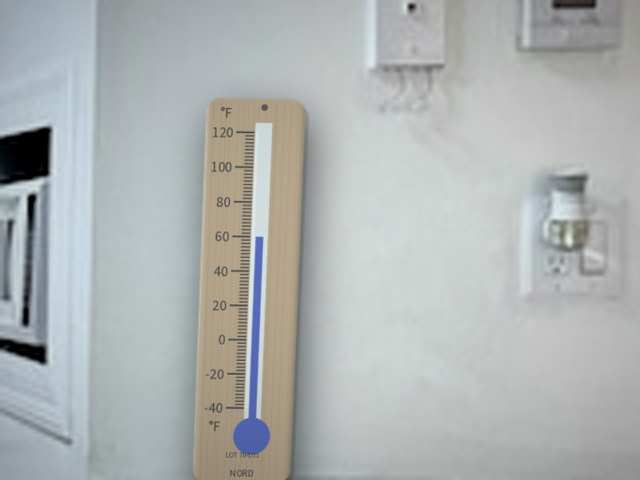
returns 60 (°F)
